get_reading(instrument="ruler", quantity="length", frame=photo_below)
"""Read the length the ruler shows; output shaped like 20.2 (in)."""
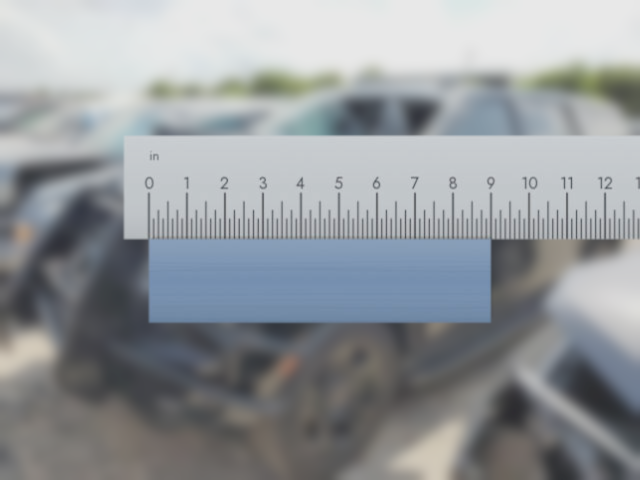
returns 9 (in)
